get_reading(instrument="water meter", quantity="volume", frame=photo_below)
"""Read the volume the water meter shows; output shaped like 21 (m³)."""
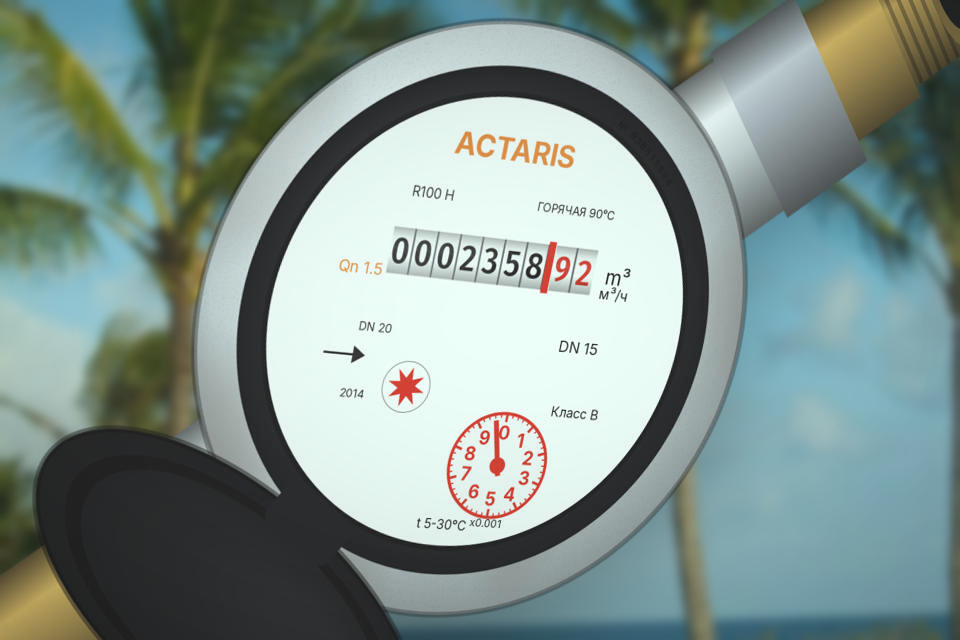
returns 2358.919 (m³)
